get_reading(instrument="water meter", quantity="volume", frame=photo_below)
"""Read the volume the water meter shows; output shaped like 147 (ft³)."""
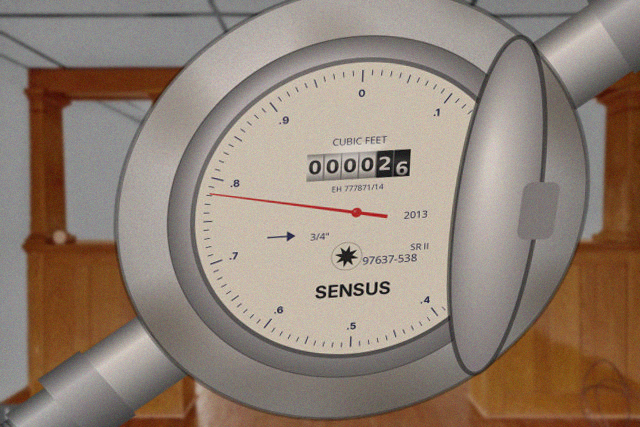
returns 25.78 (ft³)
